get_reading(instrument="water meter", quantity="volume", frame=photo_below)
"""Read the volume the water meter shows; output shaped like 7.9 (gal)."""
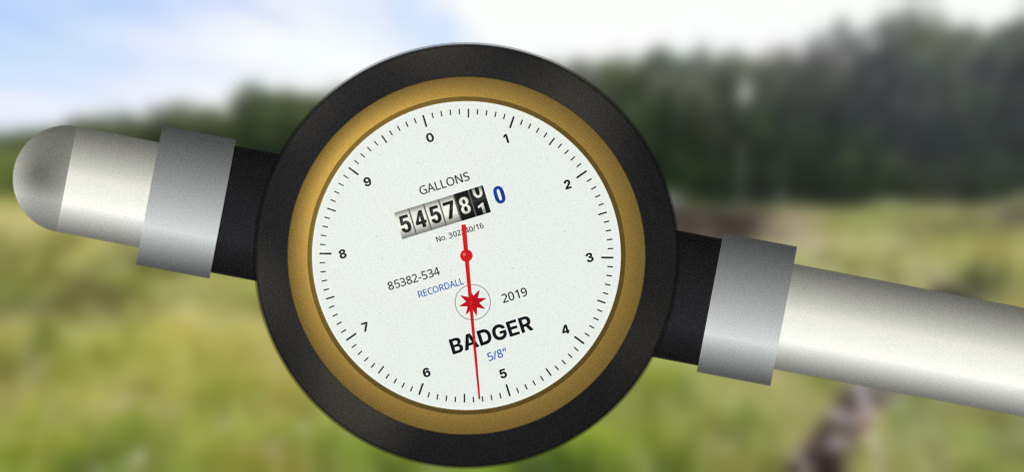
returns 5457805.3 (gal)
